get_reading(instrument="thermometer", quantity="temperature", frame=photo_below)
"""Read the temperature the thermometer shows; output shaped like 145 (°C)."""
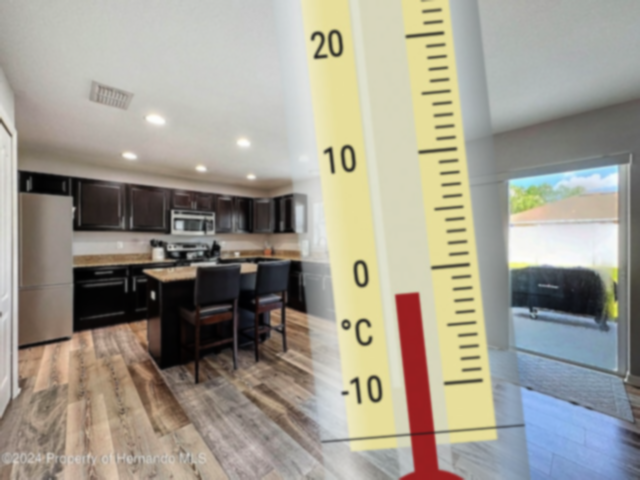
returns -2 (°C)
